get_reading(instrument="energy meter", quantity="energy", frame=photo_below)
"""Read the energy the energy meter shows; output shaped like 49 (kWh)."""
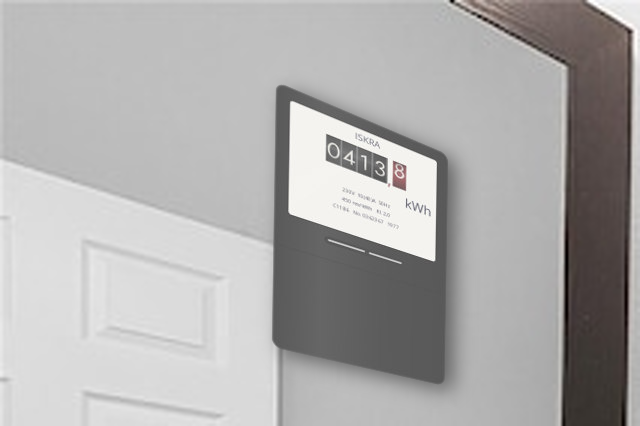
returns 413.8 (kWh)
